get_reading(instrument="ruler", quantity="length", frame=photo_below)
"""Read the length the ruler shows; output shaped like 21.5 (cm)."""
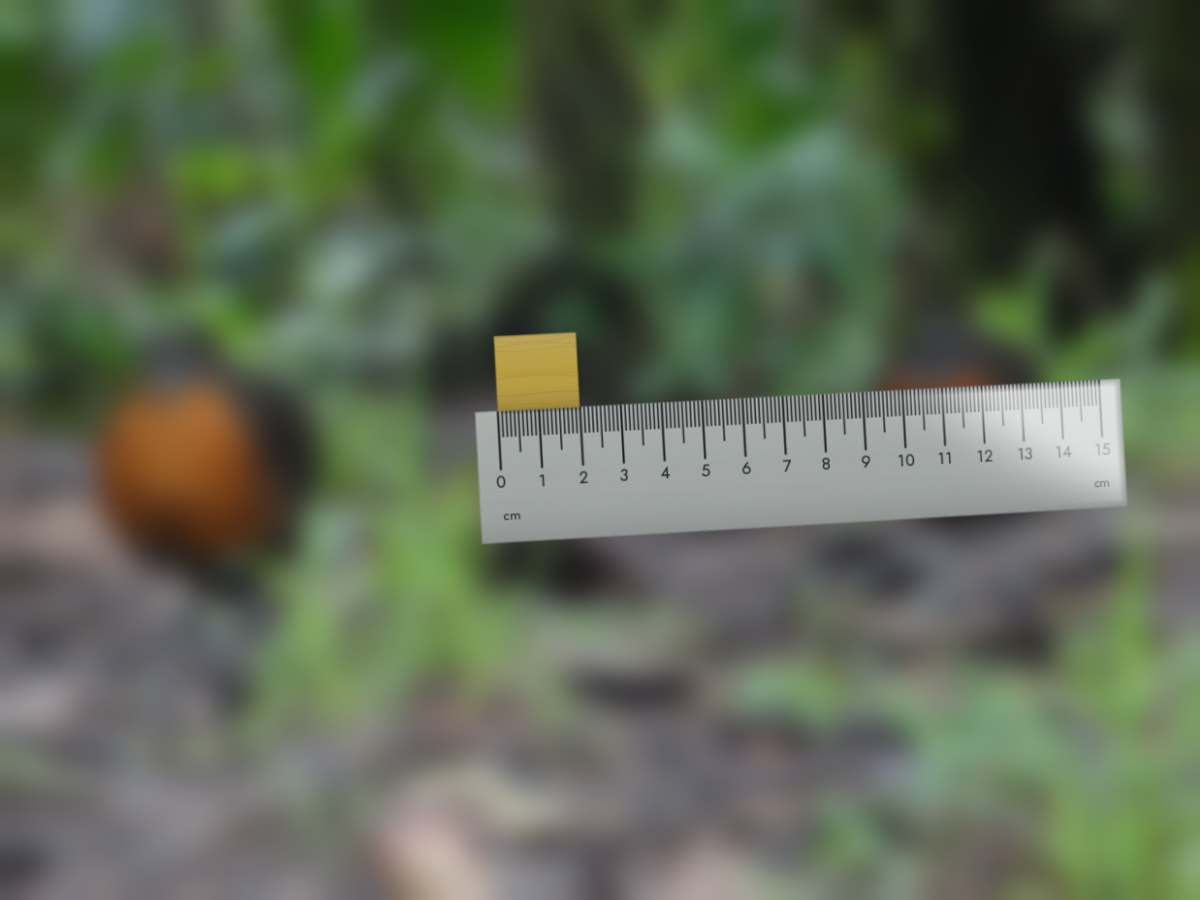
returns 2 (cm)
